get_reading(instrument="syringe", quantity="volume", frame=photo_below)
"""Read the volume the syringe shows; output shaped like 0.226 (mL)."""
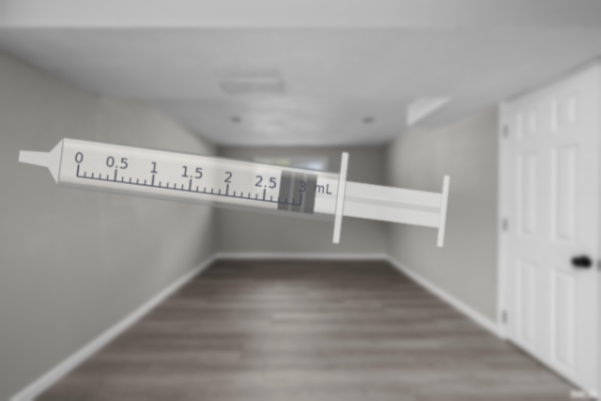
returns 2.7 (mL)
